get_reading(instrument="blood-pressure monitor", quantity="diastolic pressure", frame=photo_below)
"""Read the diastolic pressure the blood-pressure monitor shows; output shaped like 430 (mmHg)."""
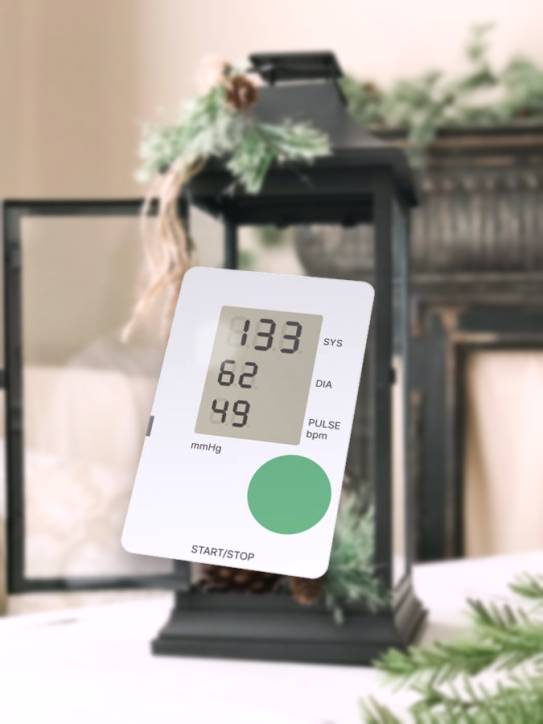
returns 62 (mmHg)
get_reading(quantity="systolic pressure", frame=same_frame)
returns 133 (mmHg)
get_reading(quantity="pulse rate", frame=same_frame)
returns 49 (bpm)
